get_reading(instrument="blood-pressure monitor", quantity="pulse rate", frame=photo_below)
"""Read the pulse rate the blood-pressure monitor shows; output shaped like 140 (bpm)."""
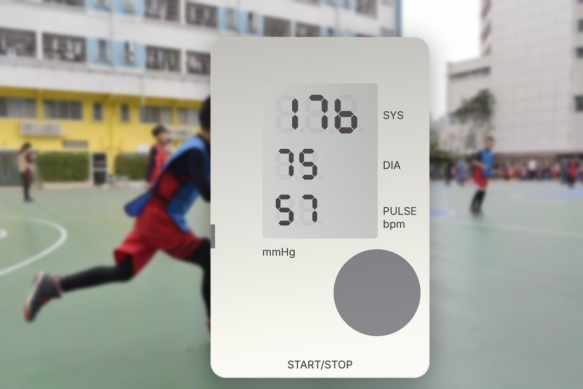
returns 57 (bpm)
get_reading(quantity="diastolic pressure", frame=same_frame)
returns 75 (mmHg)
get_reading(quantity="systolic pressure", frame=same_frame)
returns 176 (mmHg)
